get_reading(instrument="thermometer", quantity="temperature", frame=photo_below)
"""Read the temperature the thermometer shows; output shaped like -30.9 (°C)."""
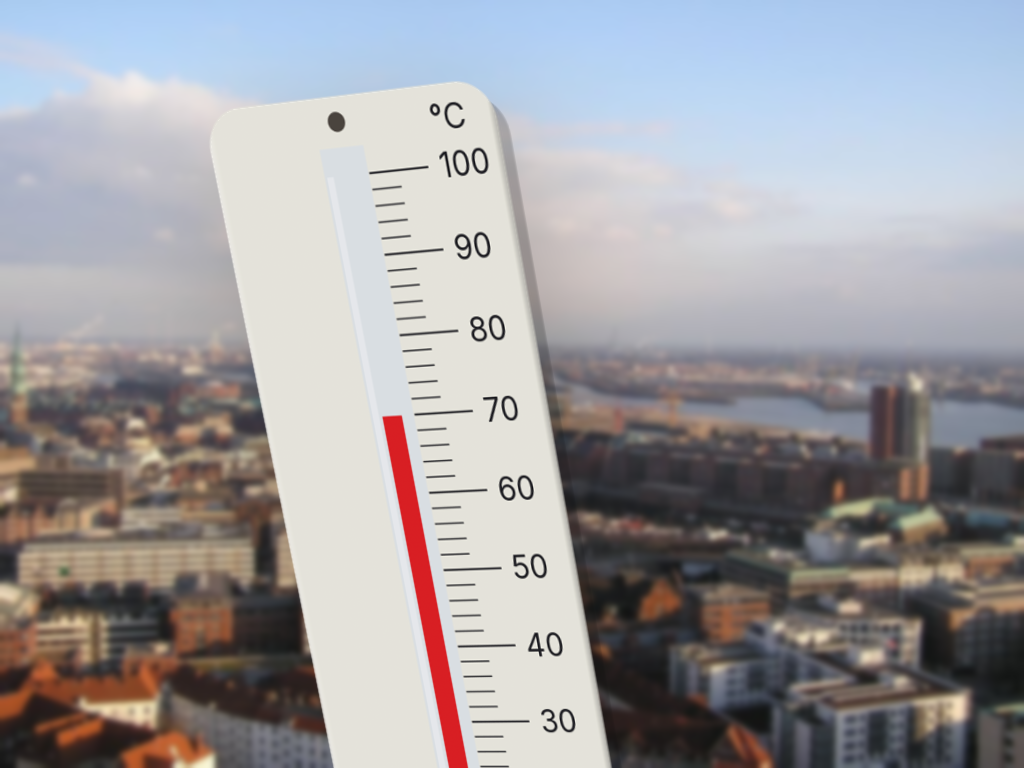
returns 70 (°C)
